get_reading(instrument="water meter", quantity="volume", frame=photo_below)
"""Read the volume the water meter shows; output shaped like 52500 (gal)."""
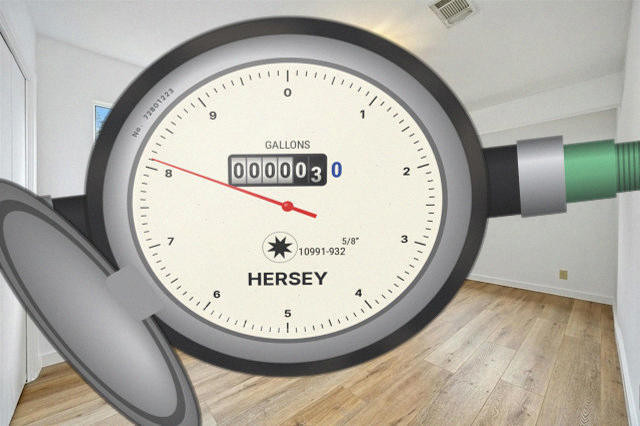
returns 28.1 (gal)
